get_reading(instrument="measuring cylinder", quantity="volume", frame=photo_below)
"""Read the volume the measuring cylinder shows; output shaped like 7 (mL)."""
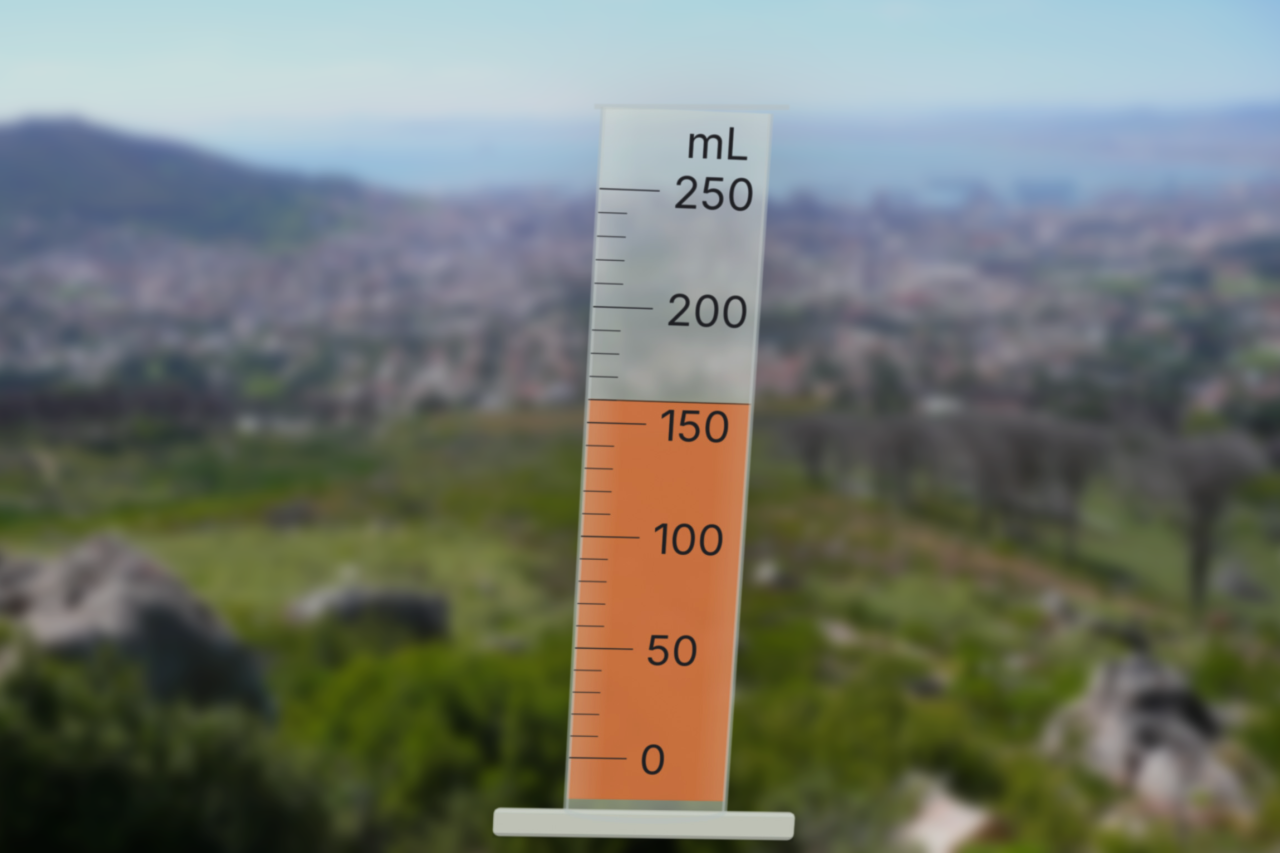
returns 160 (mL)
